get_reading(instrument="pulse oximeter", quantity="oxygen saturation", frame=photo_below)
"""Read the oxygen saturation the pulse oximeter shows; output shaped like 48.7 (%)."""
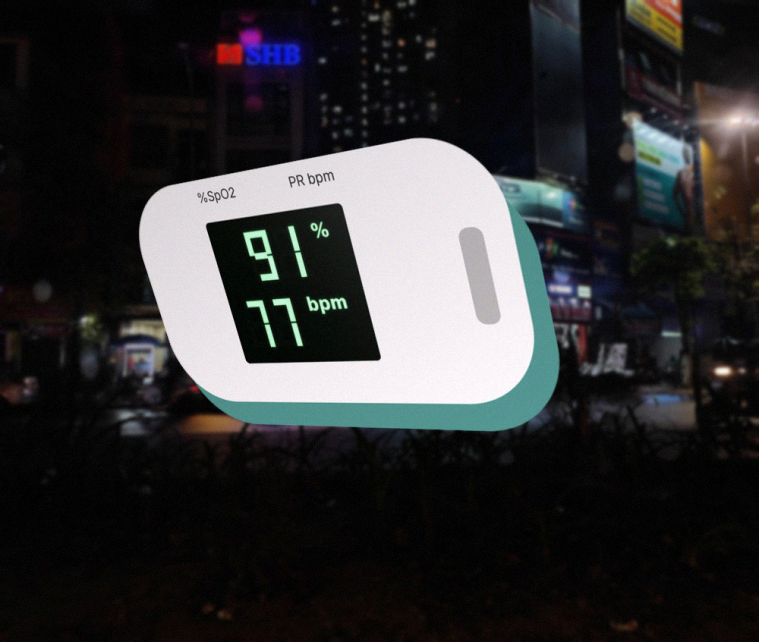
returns 91 (%)
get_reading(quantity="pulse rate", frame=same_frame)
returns 77 (bpm)
